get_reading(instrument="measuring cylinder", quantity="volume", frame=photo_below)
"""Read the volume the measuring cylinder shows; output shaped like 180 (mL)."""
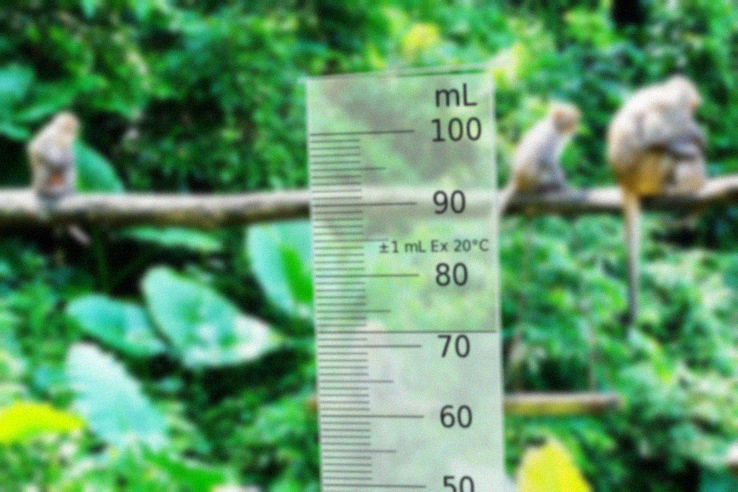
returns 72 (mL)
